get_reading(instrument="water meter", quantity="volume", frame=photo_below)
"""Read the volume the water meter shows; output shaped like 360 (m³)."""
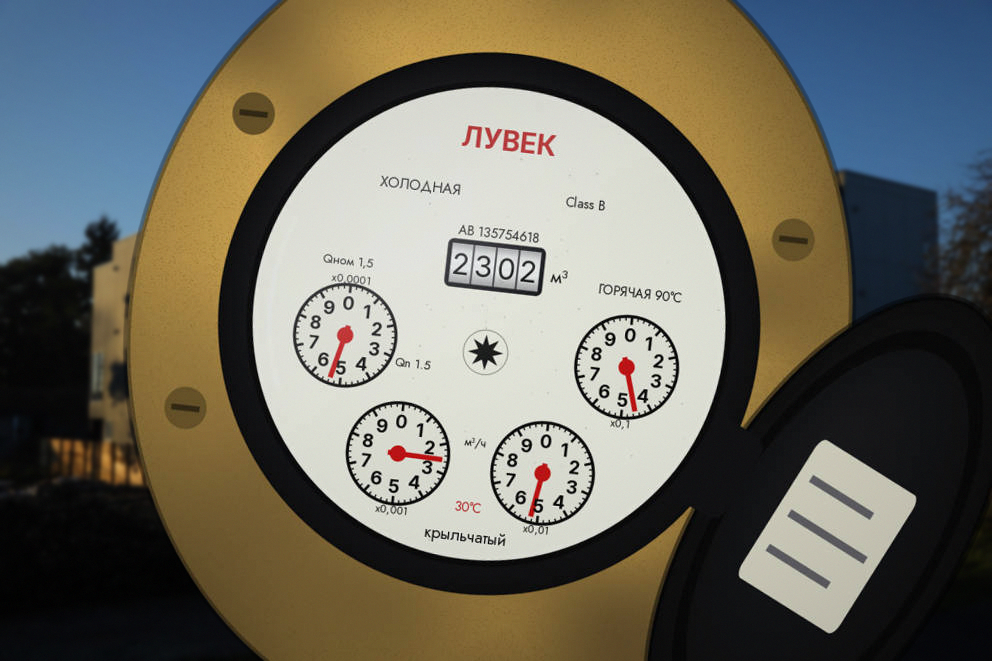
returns 2302.4525 (m³)
